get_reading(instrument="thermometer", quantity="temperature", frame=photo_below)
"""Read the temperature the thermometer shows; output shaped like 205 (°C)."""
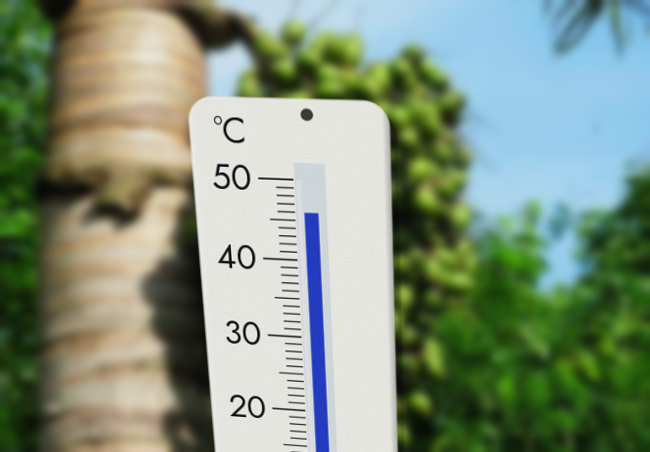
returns 46 (°C)
